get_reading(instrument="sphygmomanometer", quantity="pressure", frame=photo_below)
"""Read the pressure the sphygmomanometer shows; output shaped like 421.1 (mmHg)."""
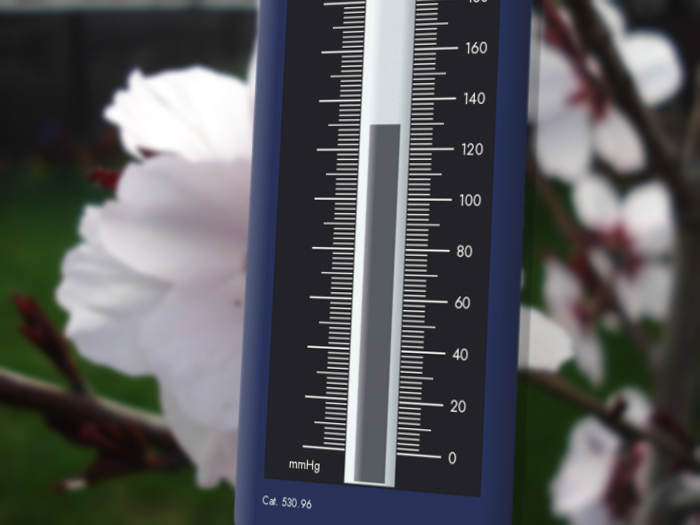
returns 130 (mmHg)
